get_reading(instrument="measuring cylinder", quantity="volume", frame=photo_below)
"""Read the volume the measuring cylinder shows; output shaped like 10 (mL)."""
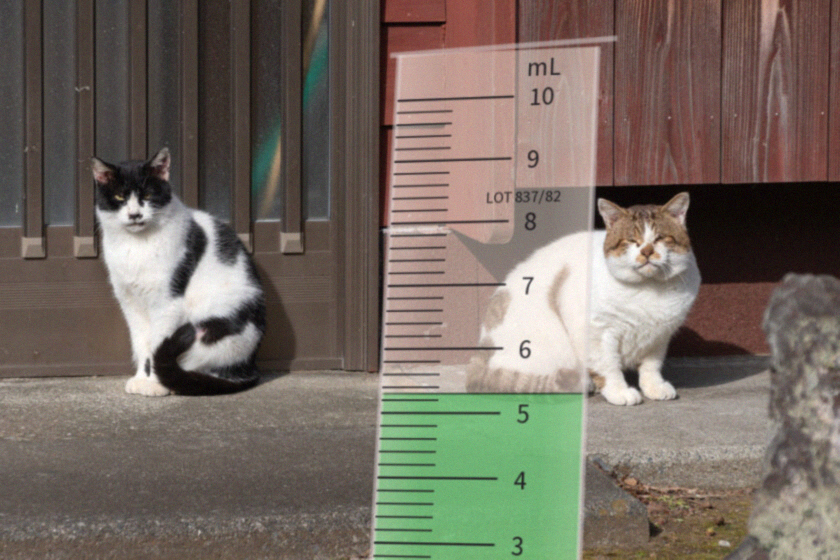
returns 5.3 (mL)
